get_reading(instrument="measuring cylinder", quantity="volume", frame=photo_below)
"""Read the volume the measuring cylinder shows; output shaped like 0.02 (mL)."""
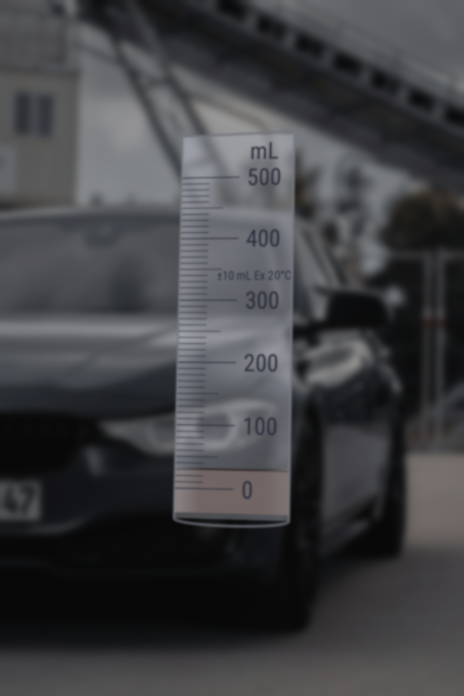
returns 30 (mL)
